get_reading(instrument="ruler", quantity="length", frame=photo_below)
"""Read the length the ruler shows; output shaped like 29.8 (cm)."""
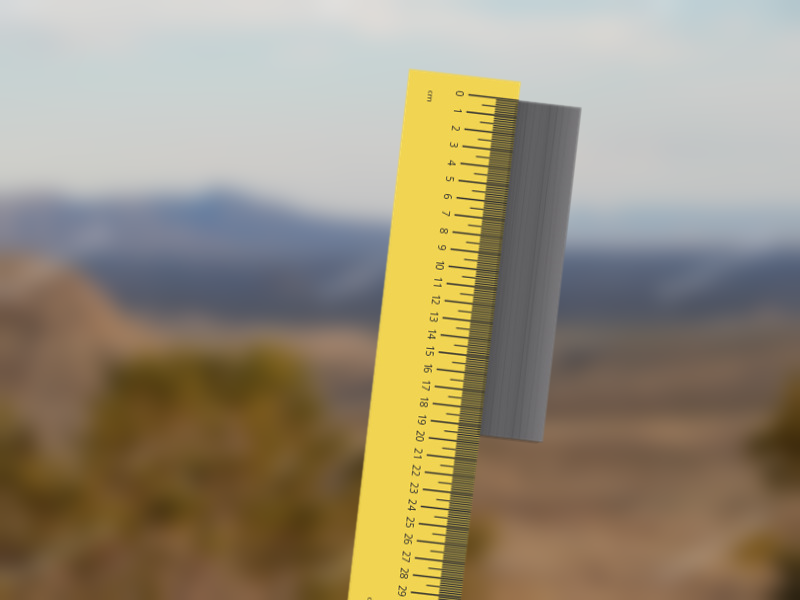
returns 19.5 (cm)
